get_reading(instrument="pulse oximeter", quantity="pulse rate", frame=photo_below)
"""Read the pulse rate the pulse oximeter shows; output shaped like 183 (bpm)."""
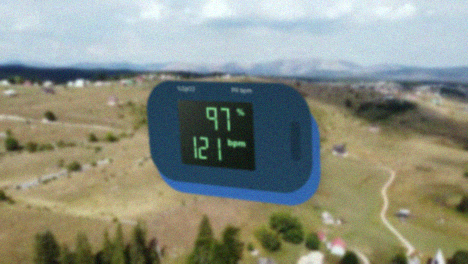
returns 121 (bpm)
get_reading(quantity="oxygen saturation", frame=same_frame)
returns 97 (%)
